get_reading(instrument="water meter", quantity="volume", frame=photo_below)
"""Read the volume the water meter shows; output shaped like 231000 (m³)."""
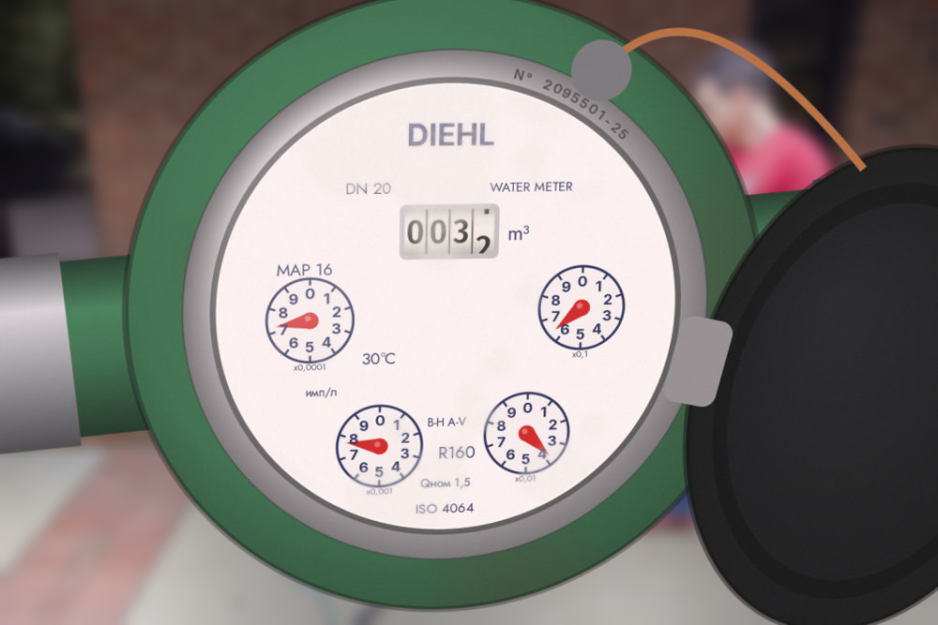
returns 31.6377 (m³)
